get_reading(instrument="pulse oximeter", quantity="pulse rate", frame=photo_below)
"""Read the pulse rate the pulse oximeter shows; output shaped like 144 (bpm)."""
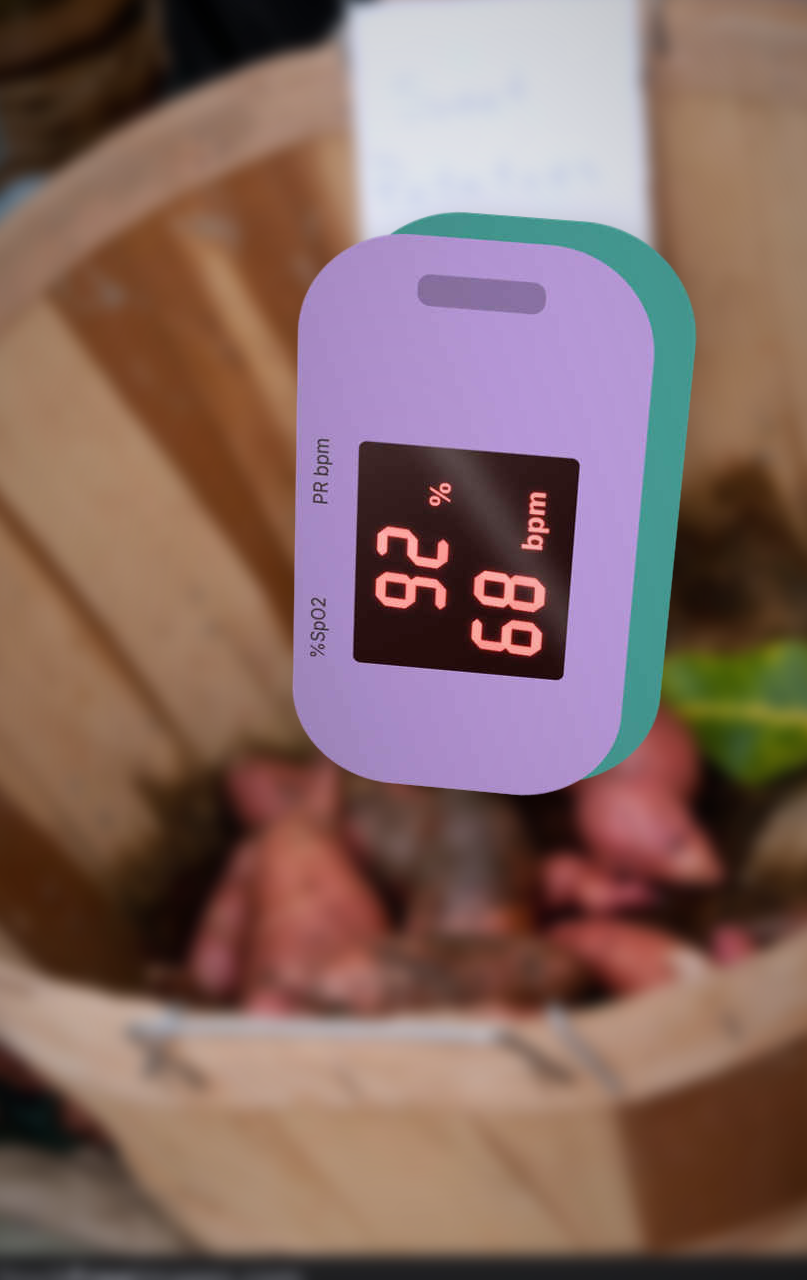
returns 68 (bpm)
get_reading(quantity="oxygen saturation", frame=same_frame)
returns 92 (%)
